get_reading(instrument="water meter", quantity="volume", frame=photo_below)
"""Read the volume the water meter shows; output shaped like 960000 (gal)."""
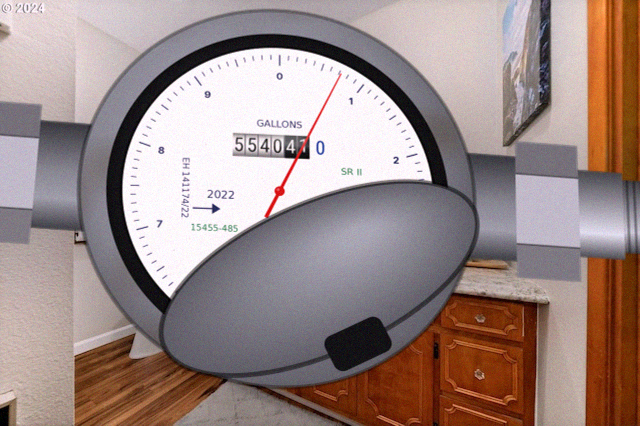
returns 5540410.7 (gal)
